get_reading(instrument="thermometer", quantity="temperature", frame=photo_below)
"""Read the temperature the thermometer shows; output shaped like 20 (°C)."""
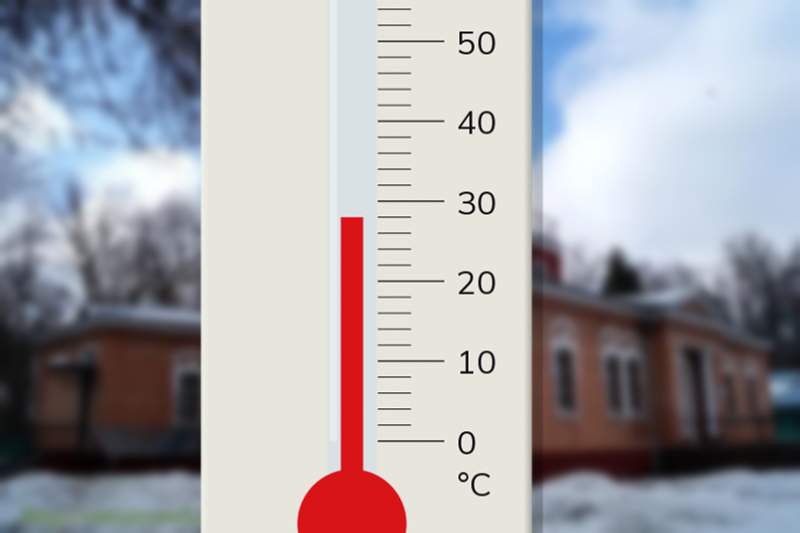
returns 28 (°C)
